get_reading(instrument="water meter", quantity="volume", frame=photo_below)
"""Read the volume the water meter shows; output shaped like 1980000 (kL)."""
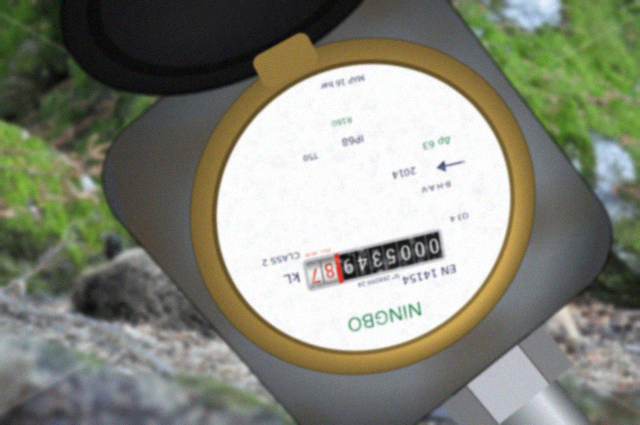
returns 5349.87 (kL)
